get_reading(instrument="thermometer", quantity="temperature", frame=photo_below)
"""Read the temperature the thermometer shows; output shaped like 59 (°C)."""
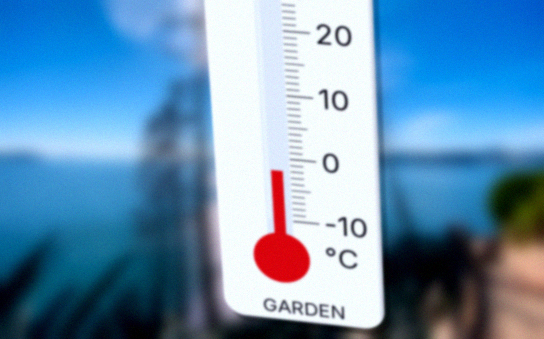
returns -2 (°C)
